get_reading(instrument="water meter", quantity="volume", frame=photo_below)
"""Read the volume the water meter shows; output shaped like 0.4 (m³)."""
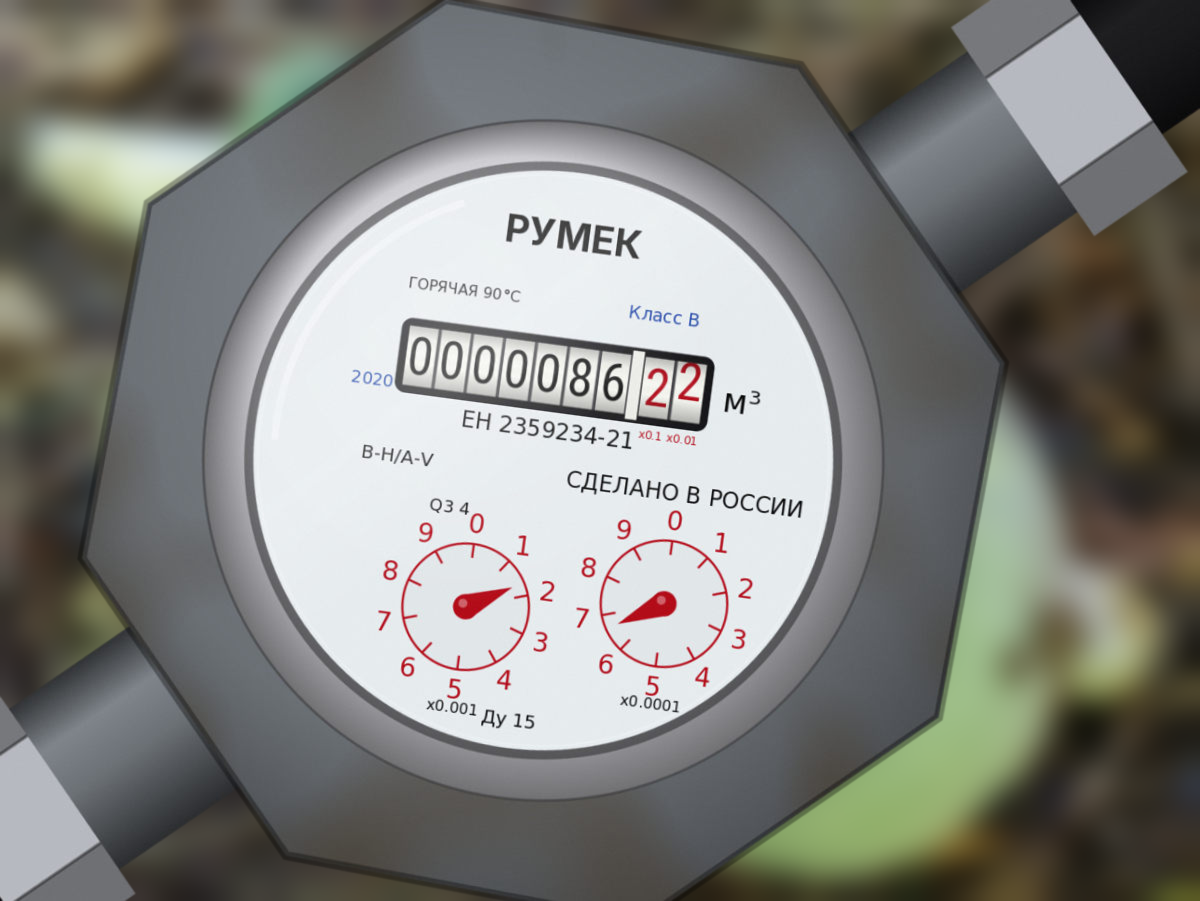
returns 86.2216 (m³)
